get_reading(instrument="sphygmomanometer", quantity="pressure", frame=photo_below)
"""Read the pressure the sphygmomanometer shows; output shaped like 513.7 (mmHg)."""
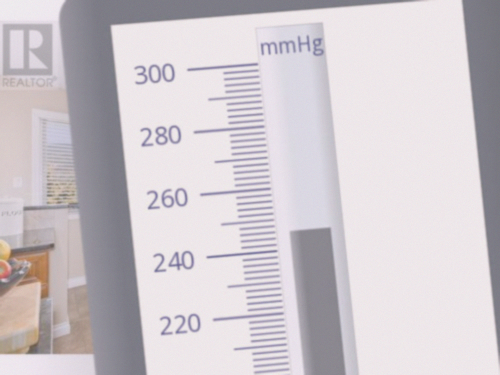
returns 246 (mmHg)
